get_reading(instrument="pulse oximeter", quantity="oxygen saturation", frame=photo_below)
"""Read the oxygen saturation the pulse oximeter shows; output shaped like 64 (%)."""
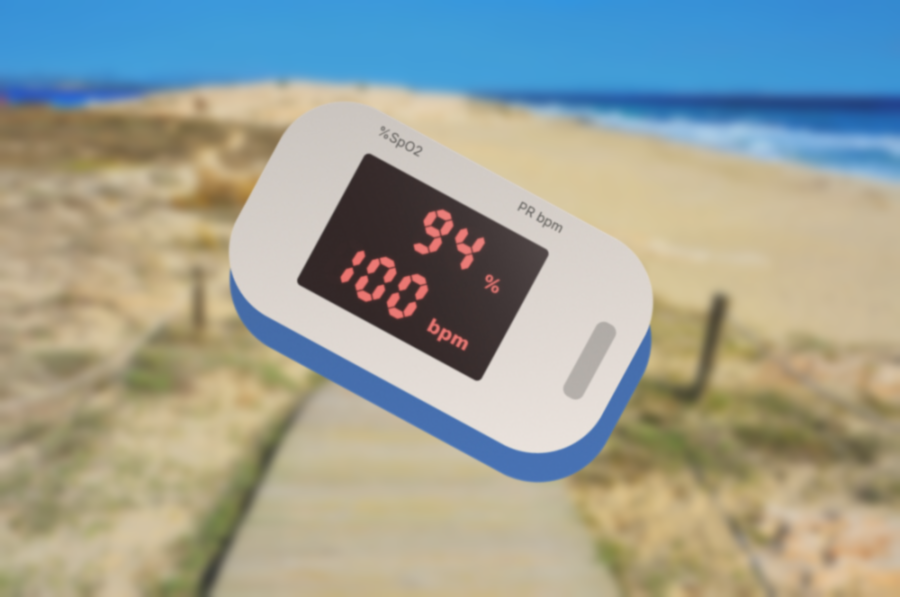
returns 94 (%)
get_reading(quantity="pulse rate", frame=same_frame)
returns 100 (bpm)
